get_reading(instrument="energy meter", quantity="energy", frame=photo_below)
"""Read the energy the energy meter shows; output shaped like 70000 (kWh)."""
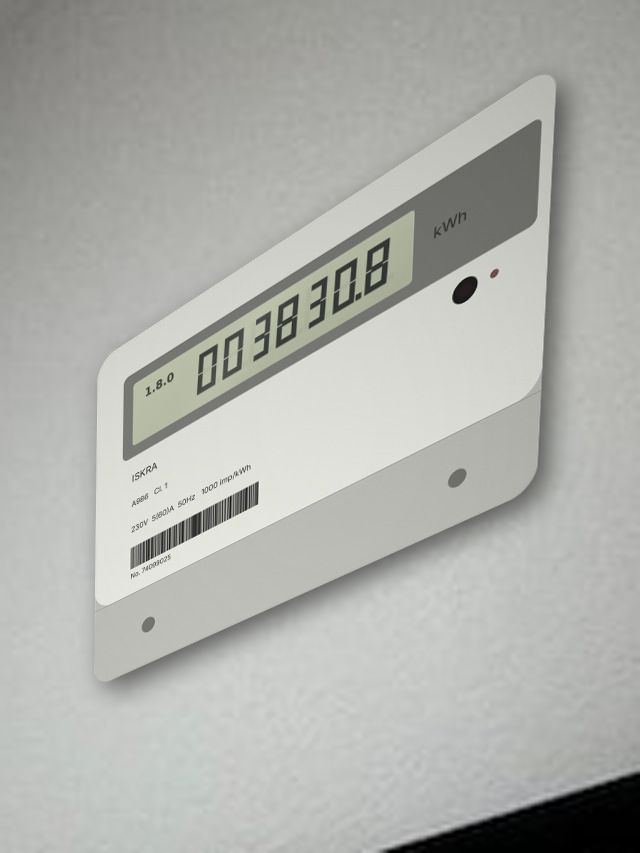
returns 3830.8 (kWh)
